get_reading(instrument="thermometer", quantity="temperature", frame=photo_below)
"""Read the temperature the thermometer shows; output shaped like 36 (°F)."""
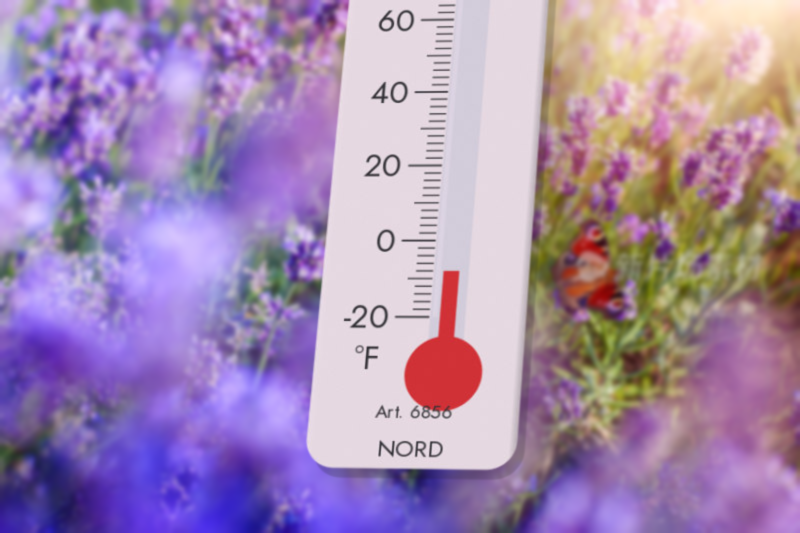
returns -8 (°F)
